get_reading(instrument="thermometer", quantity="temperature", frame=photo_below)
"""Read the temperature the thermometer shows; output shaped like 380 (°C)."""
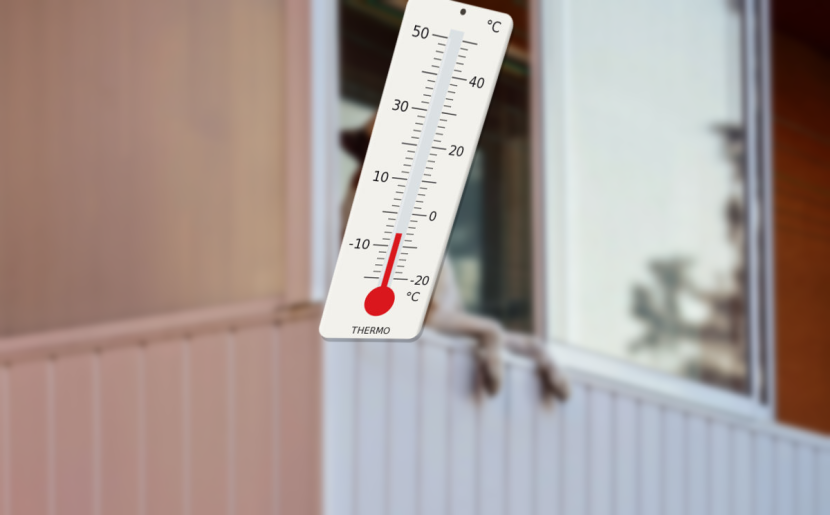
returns -6 (°C)
